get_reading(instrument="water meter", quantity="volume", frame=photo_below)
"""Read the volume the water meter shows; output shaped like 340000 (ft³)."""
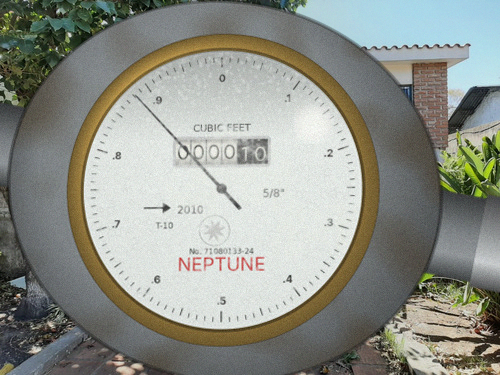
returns 9.88 (ft³)
